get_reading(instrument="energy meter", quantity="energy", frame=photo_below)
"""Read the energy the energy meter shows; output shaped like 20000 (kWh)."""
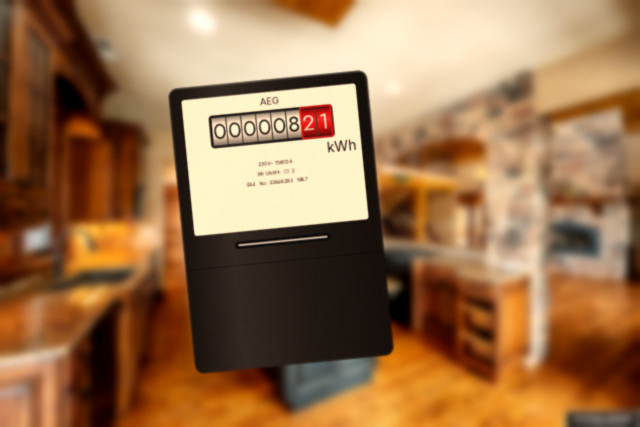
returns 8.21 (kWh)
